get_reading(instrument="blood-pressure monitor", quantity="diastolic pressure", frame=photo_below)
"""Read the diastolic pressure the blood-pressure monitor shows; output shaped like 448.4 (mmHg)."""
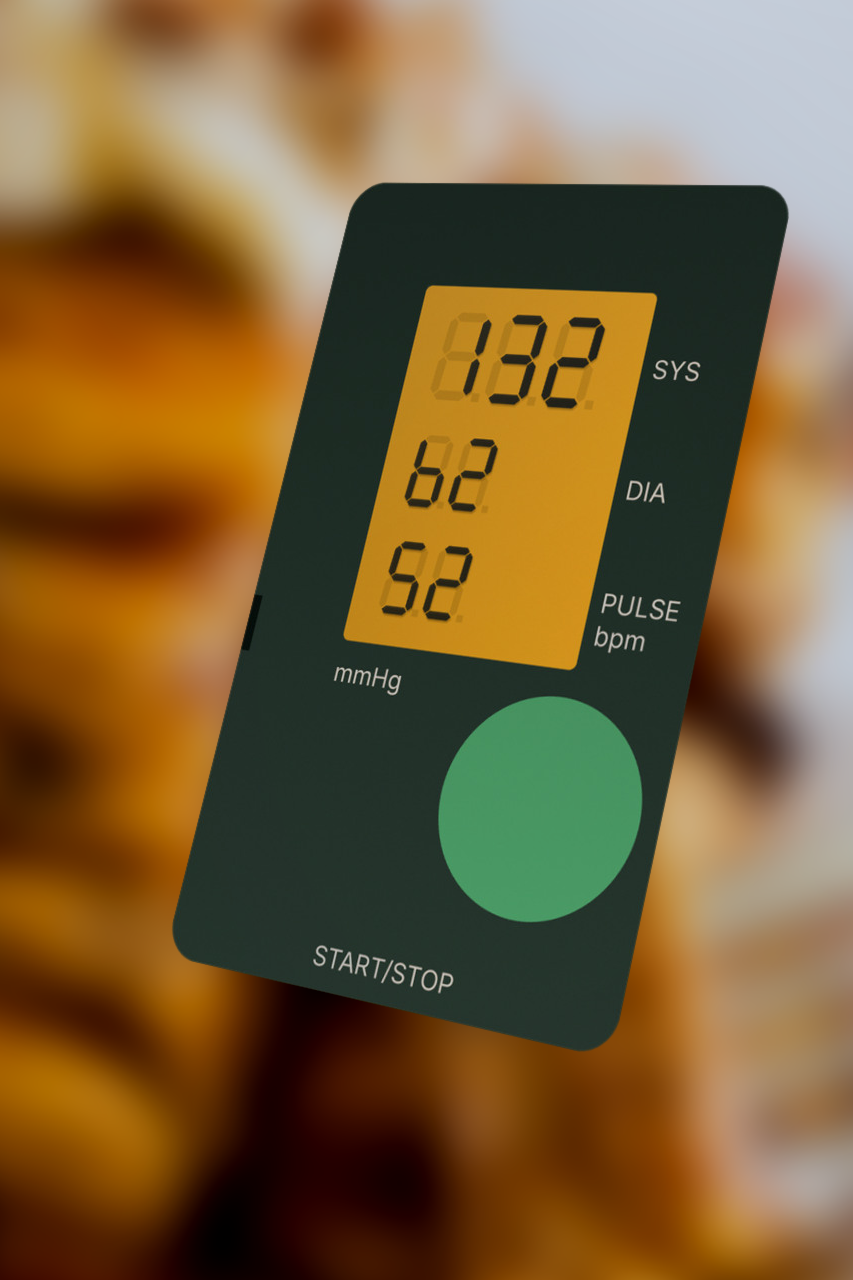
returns 62 (mmHg)
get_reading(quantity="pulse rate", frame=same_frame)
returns 52 (bpm)
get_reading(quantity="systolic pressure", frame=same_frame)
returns 132 (mmHg)
